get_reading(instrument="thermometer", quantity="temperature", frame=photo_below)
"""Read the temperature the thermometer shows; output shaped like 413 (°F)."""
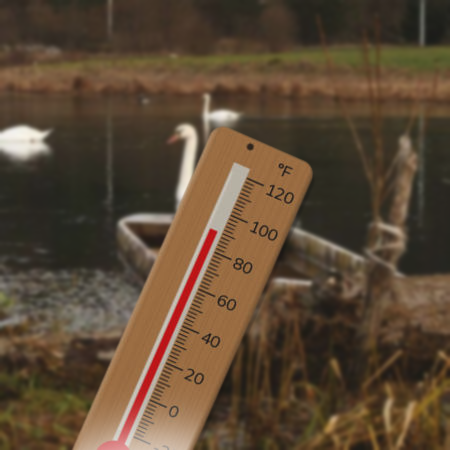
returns 90 (°F)
